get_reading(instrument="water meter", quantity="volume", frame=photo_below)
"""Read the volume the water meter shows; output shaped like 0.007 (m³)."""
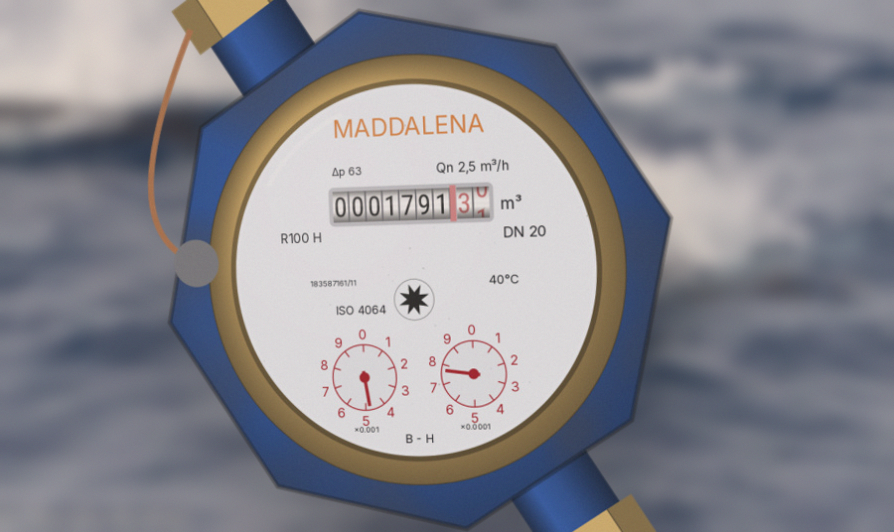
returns 1791.3047 (m³)
